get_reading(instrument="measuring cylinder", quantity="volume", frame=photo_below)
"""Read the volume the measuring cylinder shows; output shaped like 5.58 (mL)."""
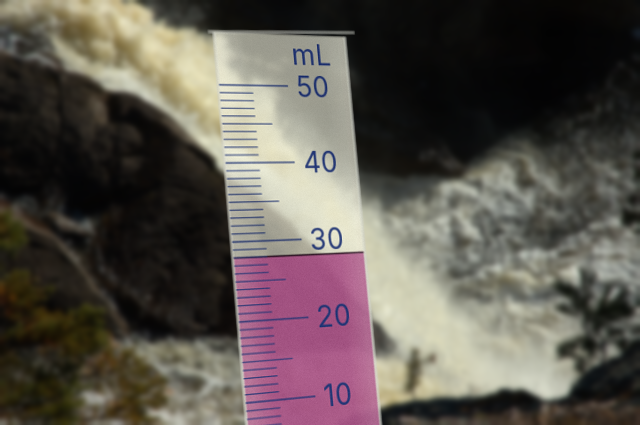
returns 28 (mL)
